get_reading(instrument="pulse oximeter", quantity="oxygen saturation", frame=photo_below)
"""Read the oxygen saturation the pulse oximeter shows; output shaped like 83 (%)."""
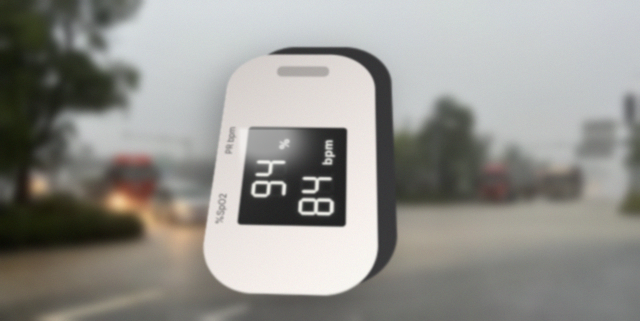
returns 94 (%)
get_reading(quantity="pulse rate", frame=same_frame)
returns 84 (bpm)
